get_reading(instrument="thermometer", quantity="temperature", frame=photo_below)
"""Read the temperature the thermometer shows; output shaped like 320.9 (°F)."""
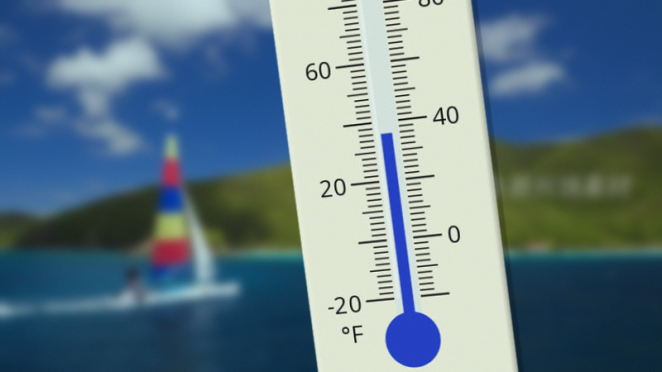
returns 36 (°F)
